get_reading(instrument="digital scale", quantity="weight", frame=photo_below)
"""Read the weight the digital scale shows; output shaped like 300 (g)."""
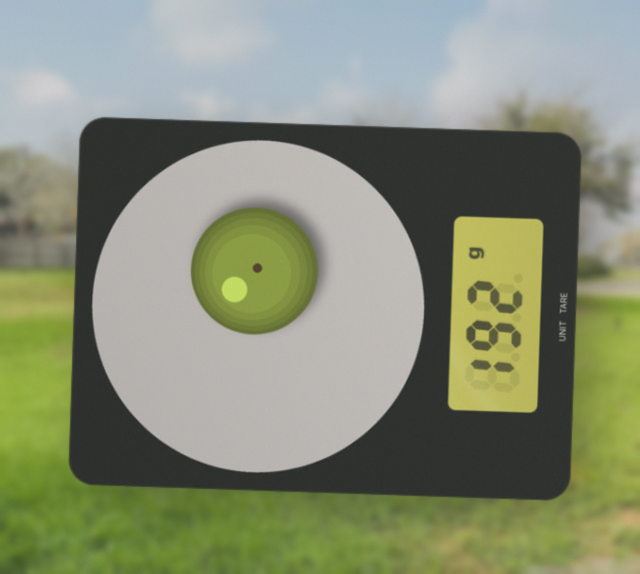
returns 192 (g)
